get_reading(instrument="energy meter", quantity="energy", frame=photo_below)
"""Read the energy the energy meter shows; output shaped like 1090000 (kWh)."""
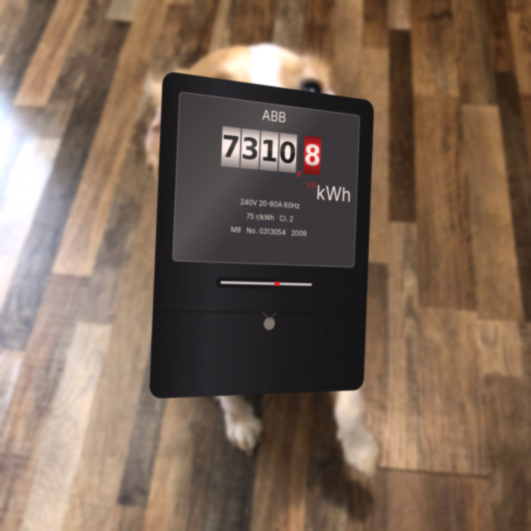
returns 7310.8 (kWh)
